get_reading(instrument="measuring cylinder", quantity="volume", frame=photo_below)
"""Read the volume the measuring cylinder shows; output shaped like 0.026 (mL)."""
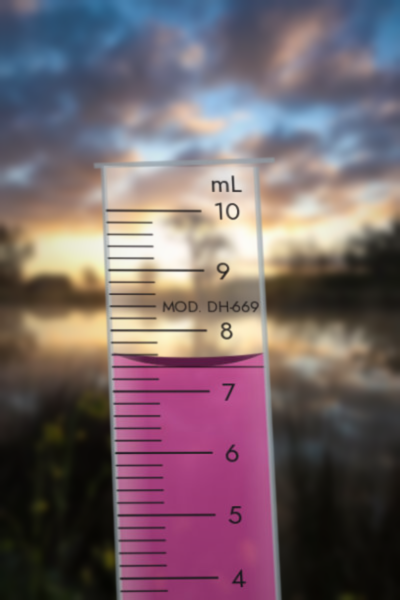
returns 7.4 (mL)
